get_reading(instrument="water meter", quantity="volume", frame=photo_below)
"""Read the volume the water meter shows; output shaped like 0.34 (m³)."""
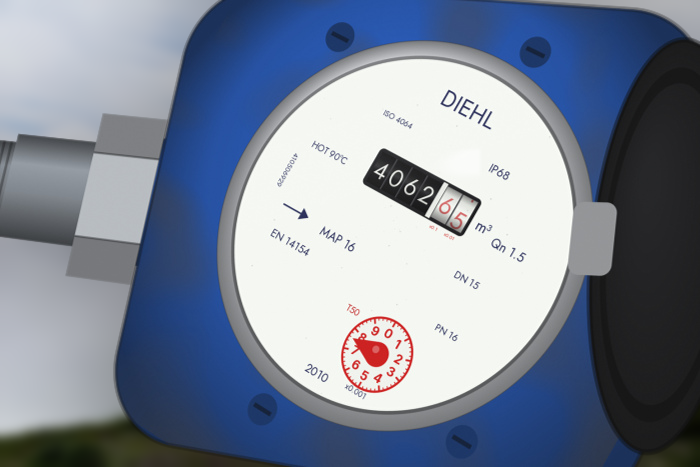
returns 4062.647 (m³)
